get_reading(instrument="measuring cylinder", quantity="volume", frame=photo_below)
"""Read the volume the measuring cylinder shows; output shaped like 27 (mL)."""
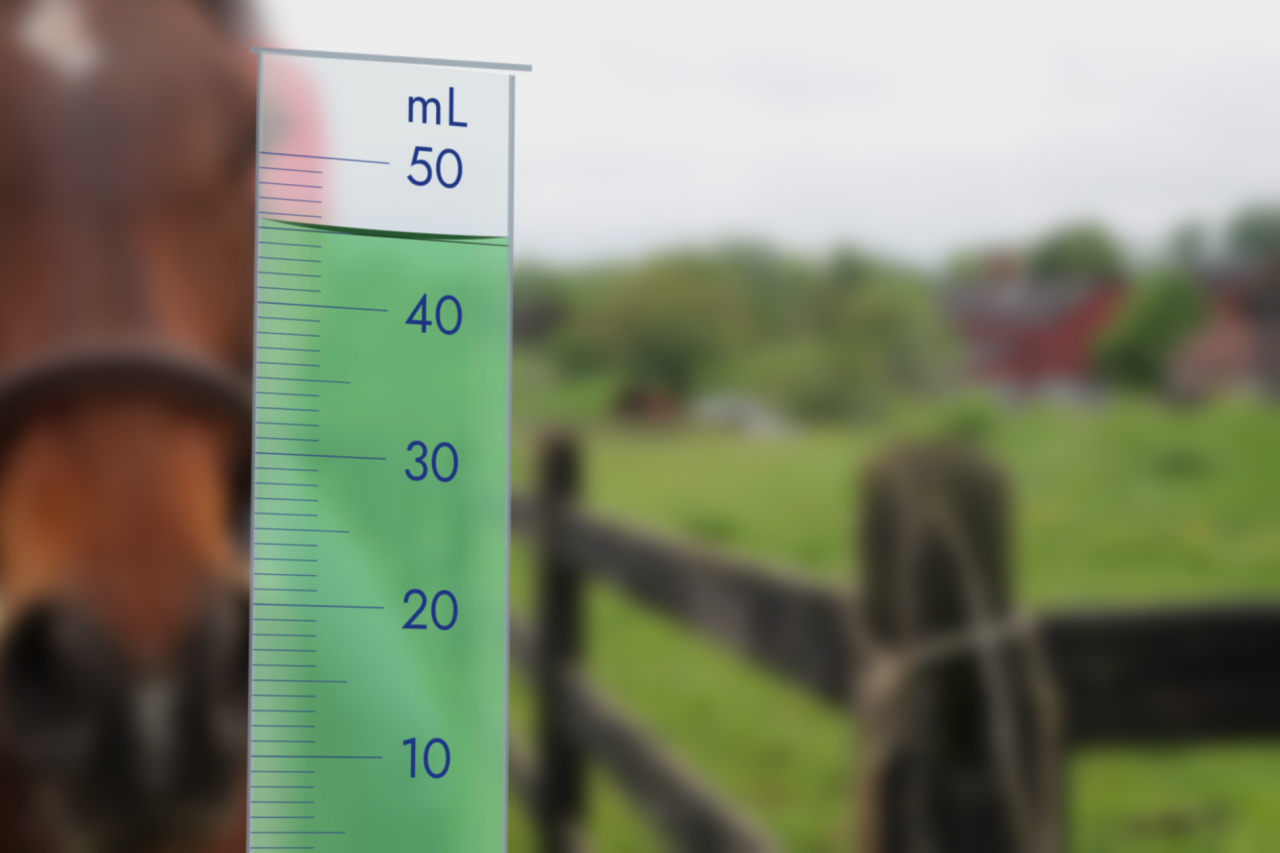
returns 45 (mL)
